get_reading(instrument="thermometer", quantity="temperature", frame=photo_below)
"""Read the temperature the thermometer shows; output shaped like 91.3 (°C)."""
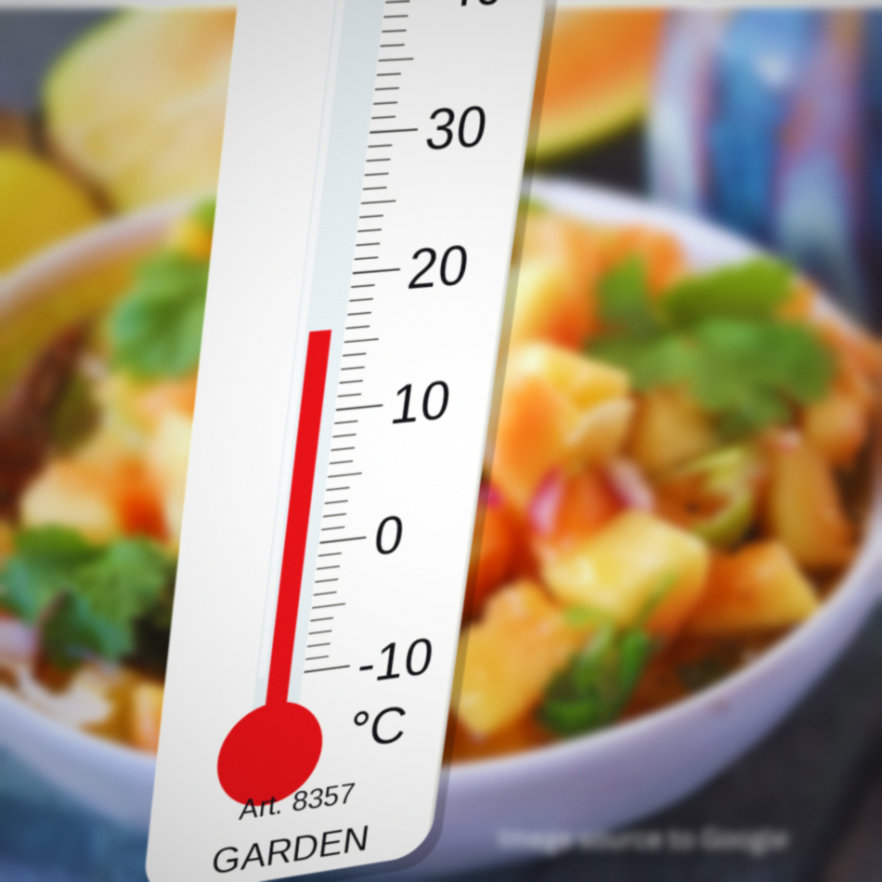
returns 16 (°C)
